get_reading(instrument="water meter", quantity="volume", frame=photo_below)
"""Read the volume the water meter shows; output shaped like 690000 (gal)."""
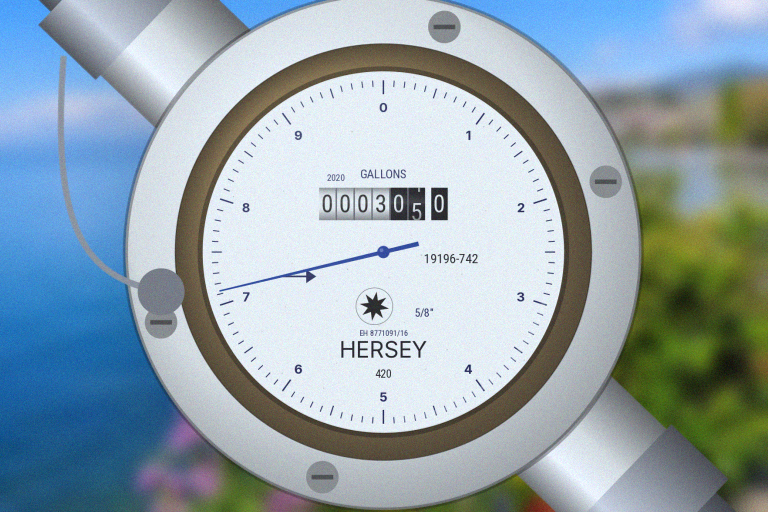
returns 3047.1 (gal)
